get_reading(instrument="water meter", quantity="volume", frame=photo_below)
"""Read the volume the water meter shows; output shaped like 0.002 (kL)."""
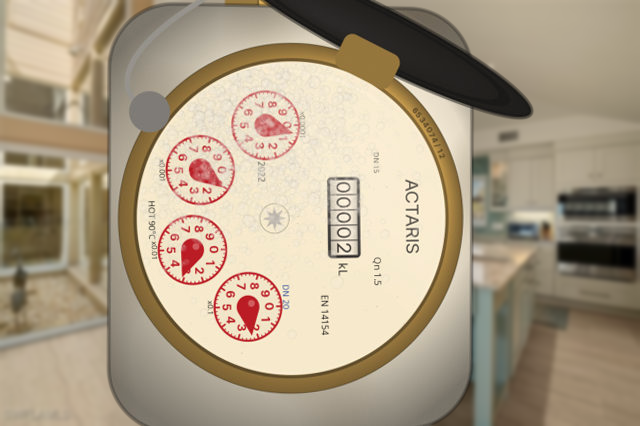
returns 2.2310 (kL)
